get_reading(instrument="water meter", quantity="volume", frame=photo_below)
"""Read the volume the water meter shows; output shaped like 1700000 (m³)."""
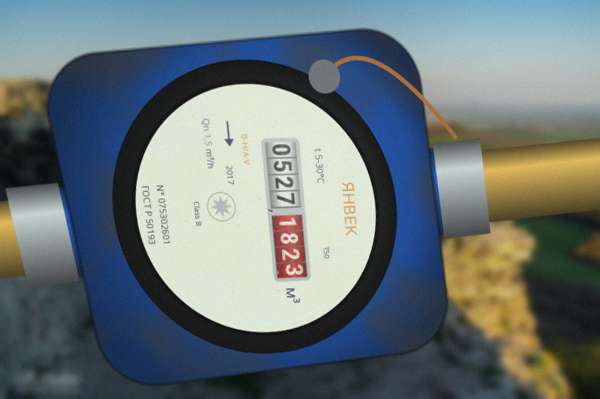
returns 527.1823 (m³)
